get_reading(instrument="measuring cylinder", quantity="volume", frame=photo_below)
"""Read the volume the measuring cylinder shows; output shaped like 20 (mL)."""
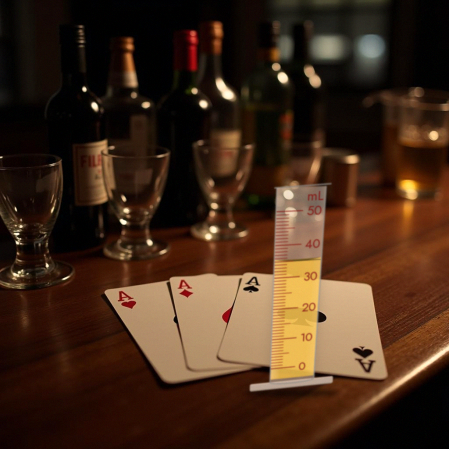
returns 35 (mL)
